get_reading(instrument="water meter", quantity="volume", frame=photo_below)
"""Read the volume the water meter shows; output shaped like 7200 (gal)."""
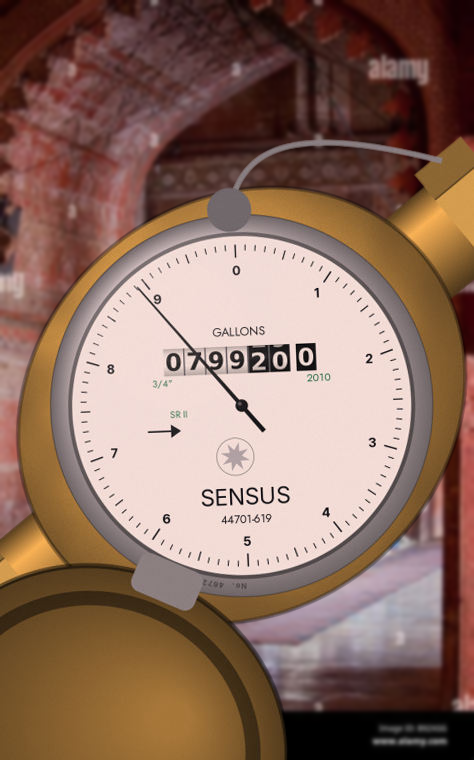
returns 799198.9 (gal)
